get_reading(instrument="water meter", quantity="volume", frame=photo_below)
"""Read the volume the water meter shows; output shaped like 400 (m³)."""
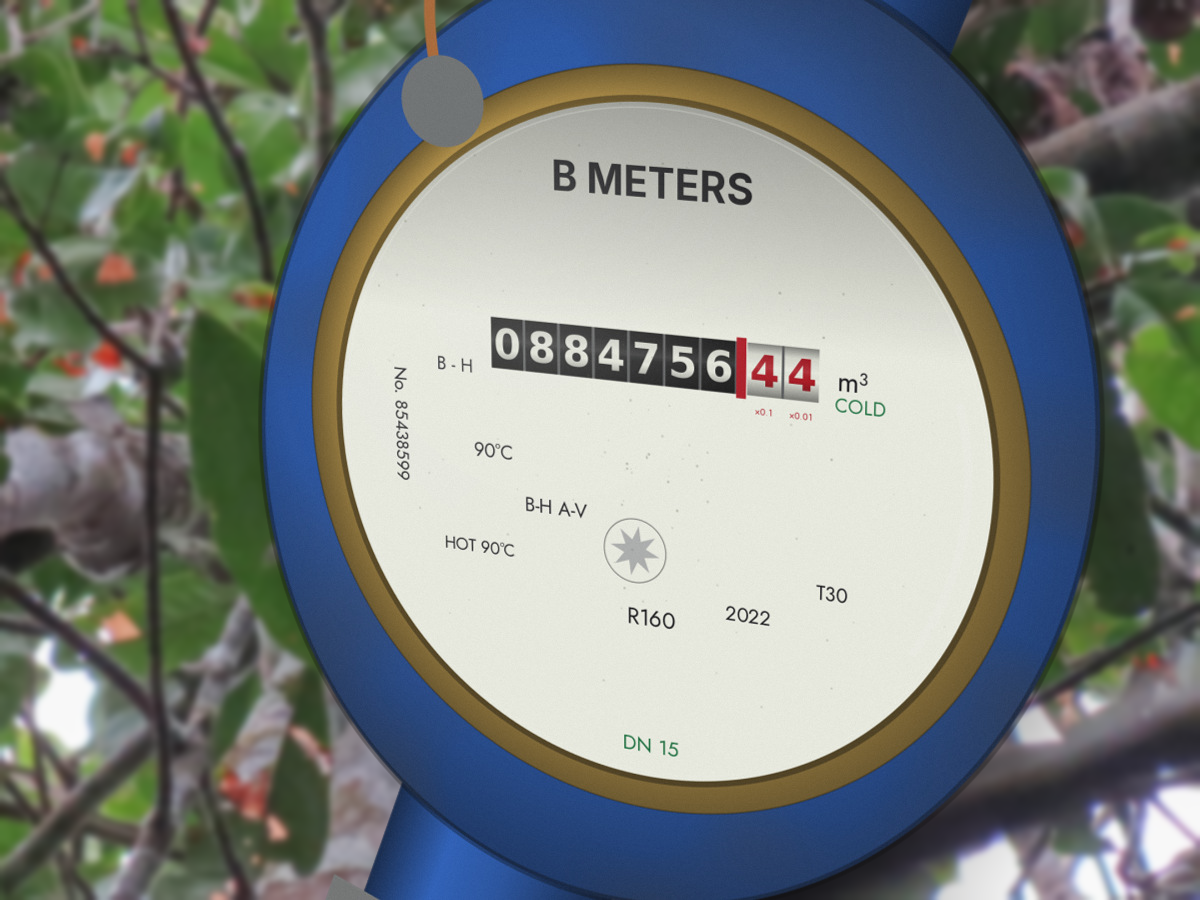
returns 884756.44 (m³)
